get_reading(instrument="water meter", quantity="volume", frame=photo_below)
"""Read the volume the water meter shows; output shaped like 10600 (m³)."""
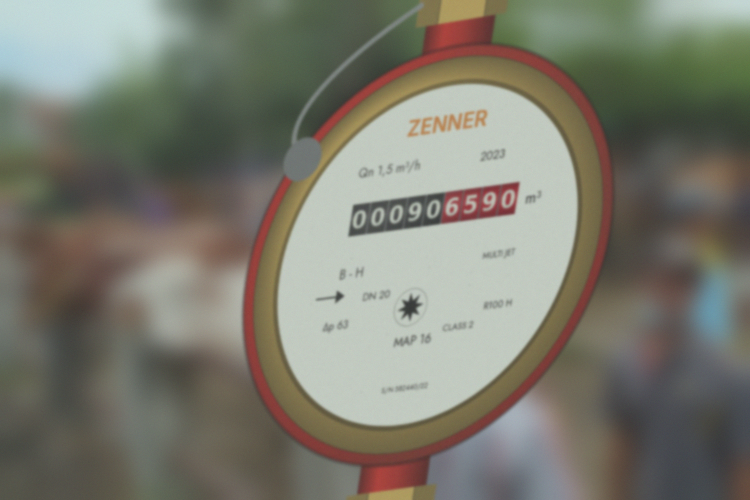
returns 90.6590 (m³)
